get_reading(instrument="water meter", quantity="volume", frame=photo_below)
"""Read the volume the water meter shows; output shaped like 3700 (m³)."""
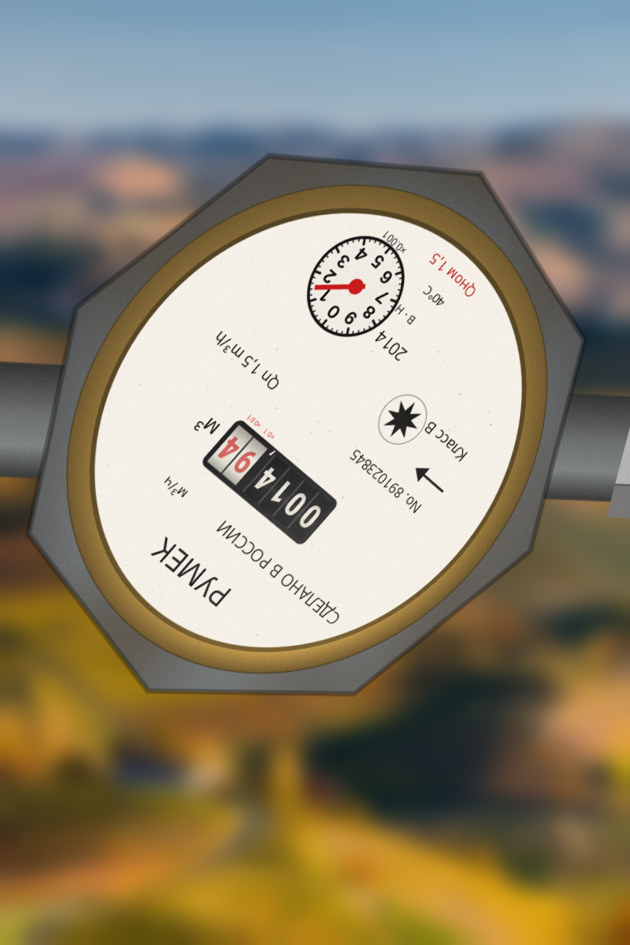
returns 14.941 (m³)
